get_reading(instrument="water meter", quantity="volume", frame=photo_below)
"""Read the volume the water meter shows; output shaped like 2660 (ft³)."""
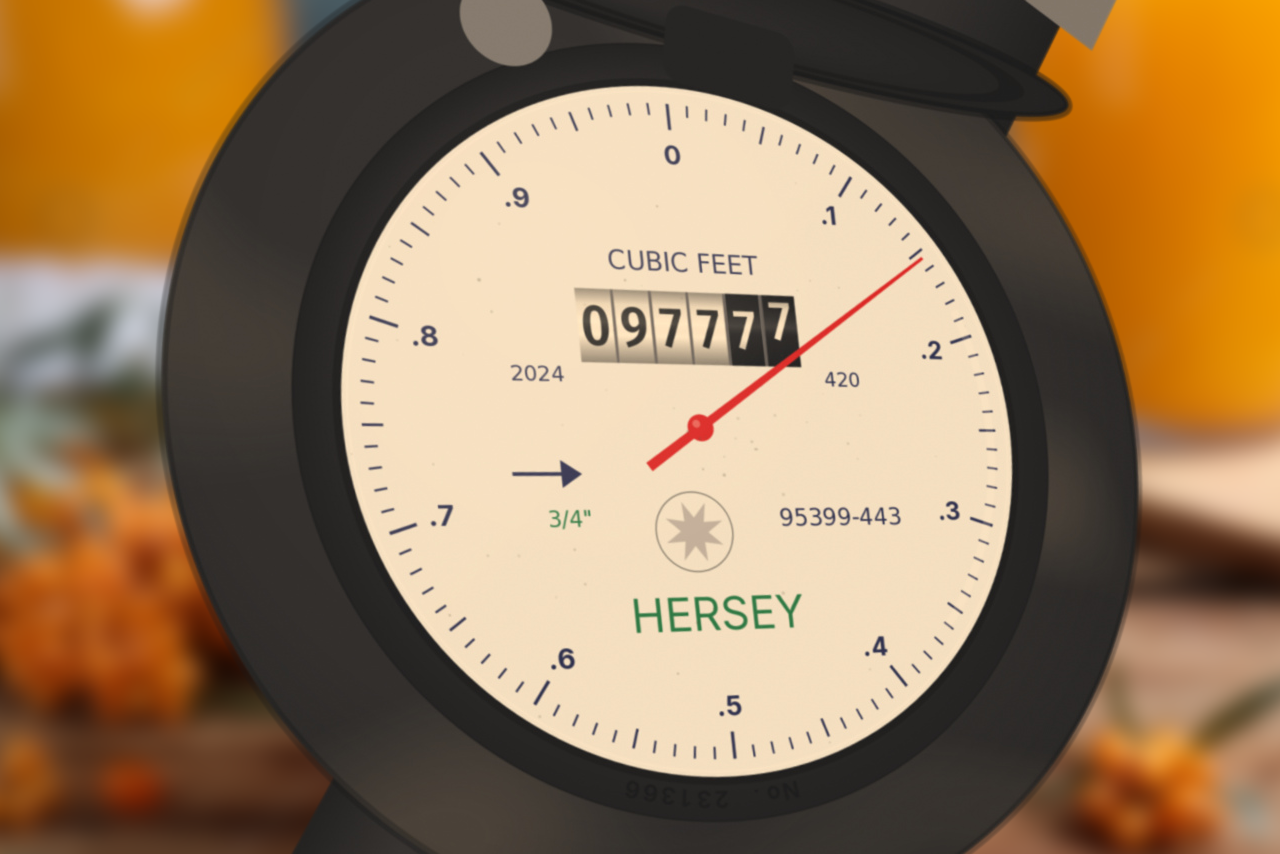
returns 97777.15 (ft³)
